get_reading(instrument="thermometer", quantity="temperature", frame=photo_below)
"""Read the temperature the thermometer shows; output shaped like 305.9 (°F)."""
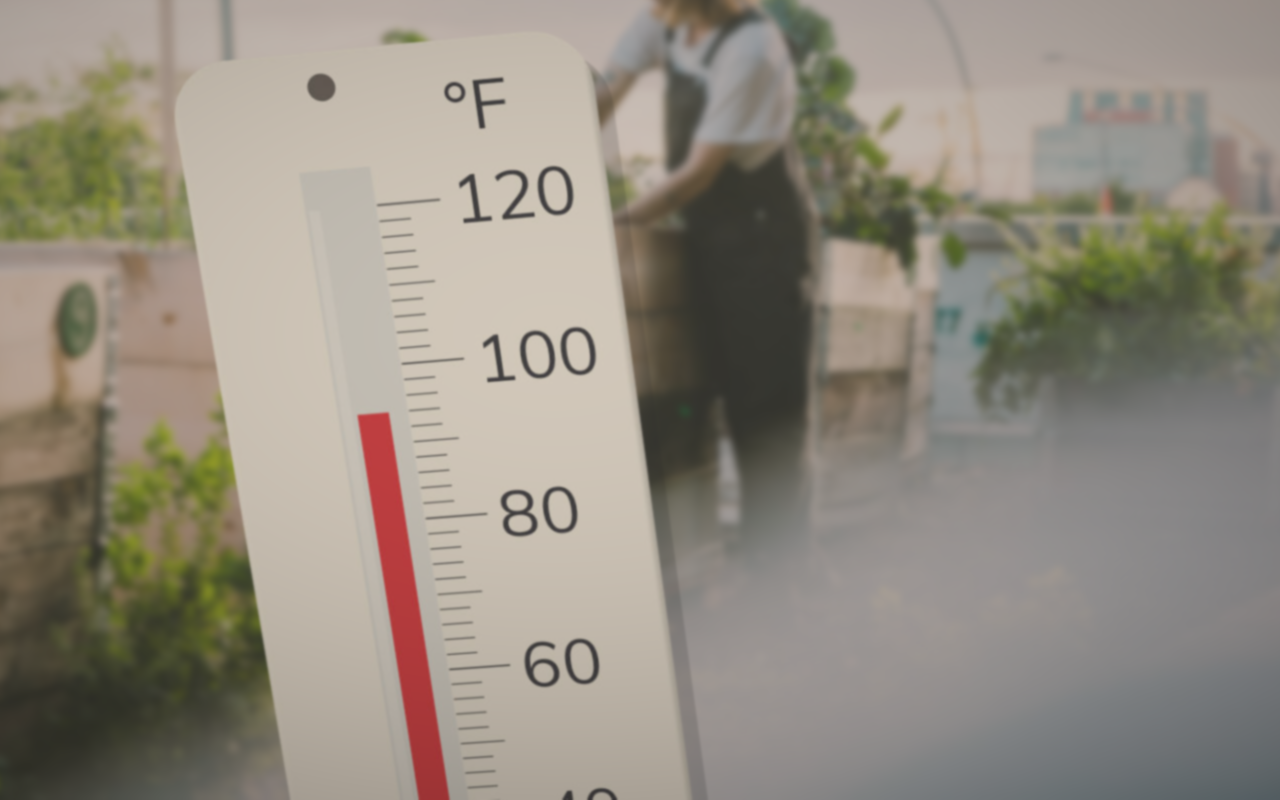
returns 94 (°F)
